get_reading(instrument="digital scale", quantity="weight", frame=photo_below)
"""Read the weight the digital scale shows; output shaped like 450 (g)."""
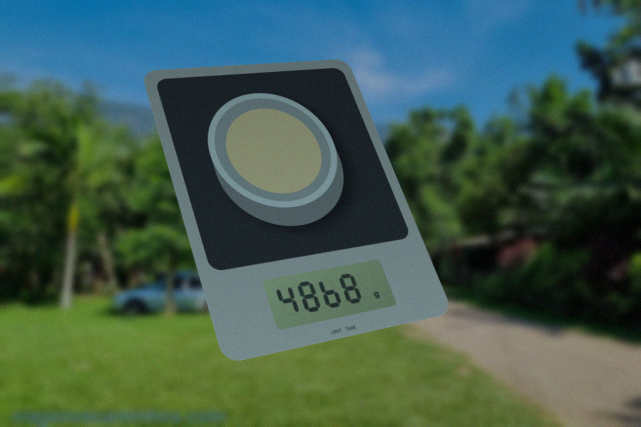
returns 4868 (g)
